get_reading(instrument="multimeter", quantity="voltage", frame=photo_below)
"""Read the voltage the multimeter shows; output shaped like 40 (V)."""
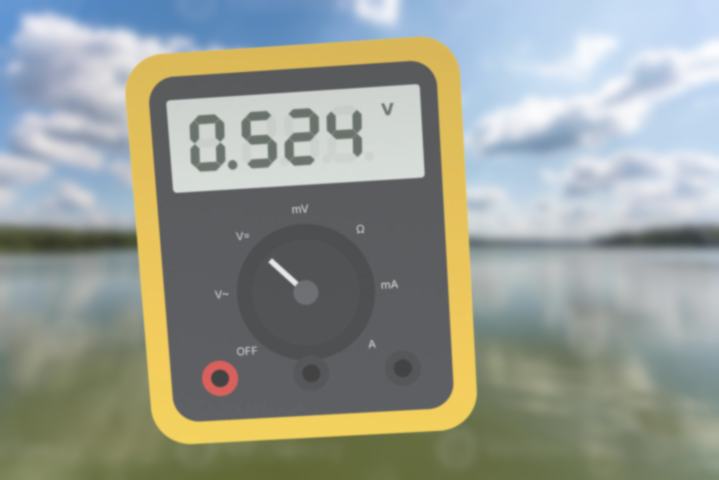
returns 0.524 (V)
